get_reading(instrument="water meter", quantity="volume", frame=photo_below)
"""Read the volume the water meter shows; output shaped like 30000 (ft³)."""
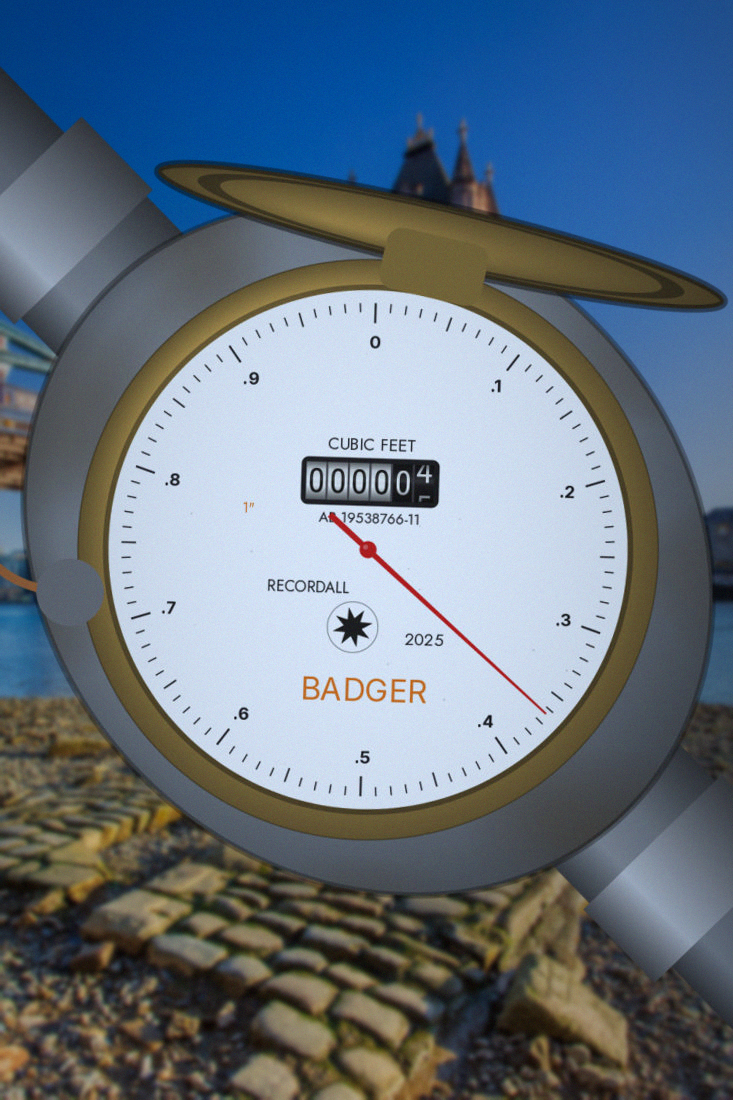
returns 4.36 (ft³)
